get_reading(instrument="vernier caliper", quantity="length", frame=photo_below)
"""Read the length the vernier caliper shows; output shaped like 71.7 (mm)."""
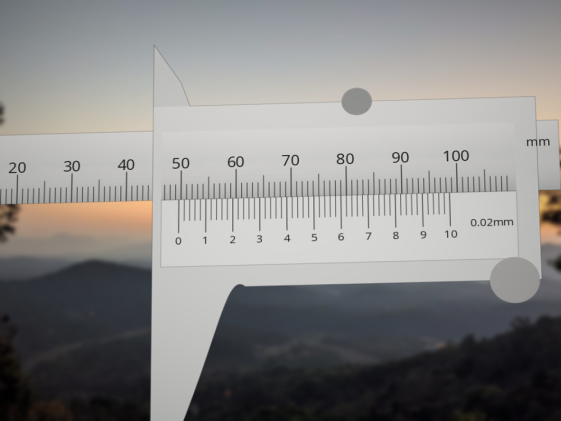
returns 49.6 (mm)
